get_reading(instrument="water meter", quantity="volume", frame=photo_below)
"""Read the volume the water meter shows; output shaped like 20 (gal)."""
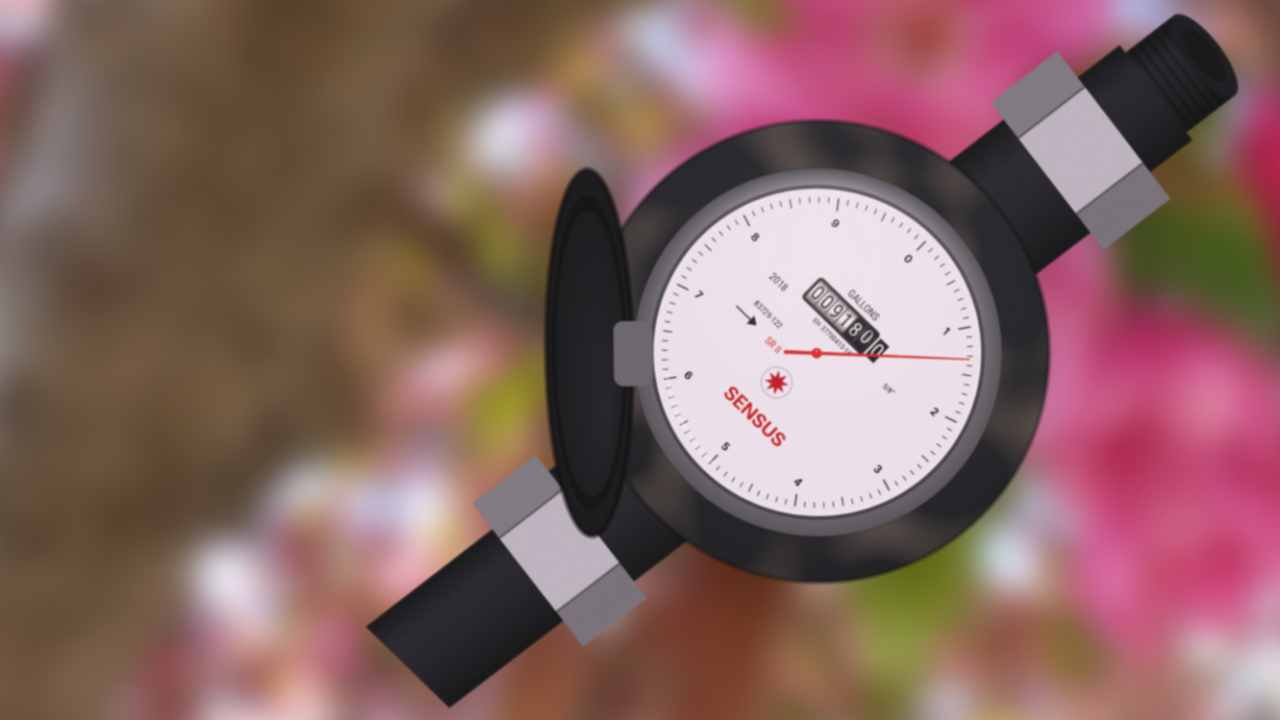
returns 91801.3 (gal)
